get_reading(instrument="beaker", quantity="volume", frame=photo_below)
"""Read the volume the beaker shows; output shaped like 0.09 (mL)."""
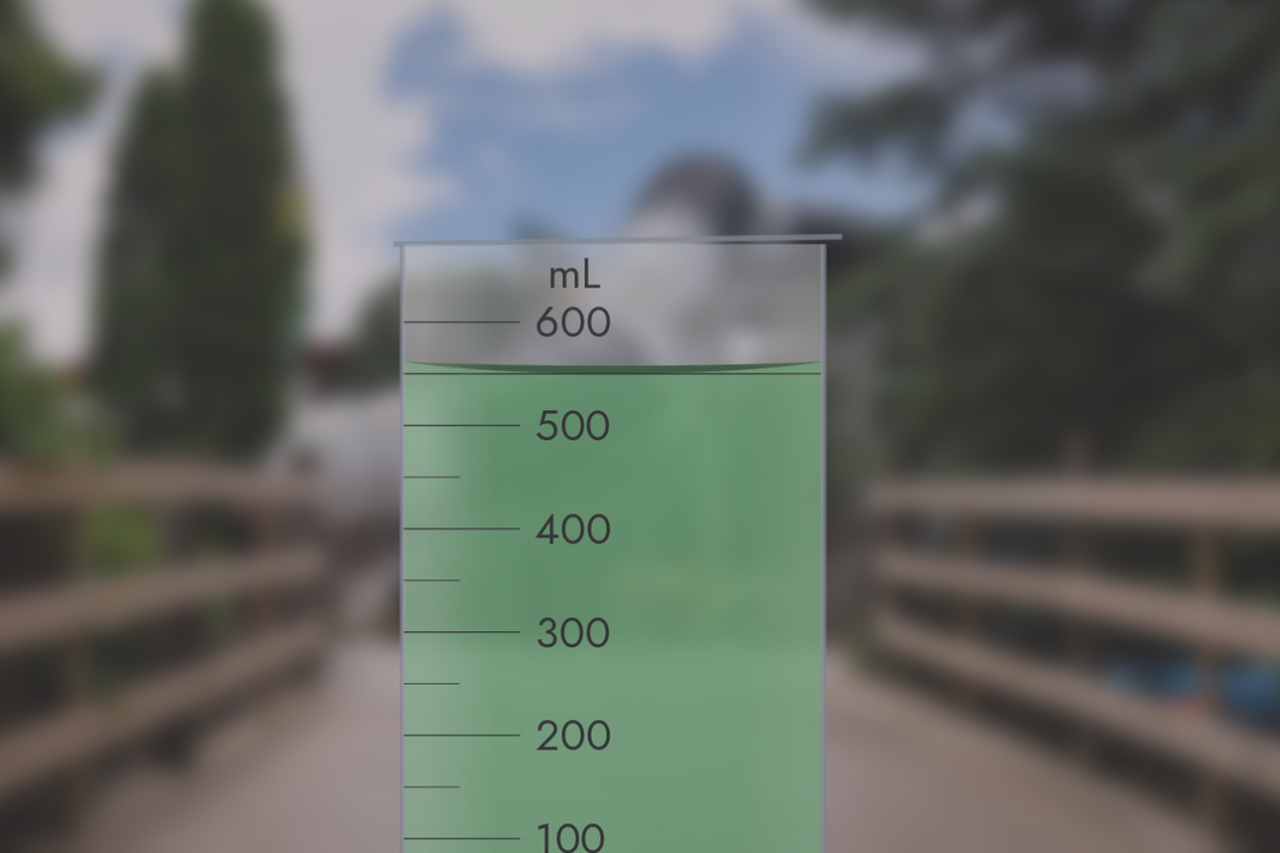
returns 550 (mL)
